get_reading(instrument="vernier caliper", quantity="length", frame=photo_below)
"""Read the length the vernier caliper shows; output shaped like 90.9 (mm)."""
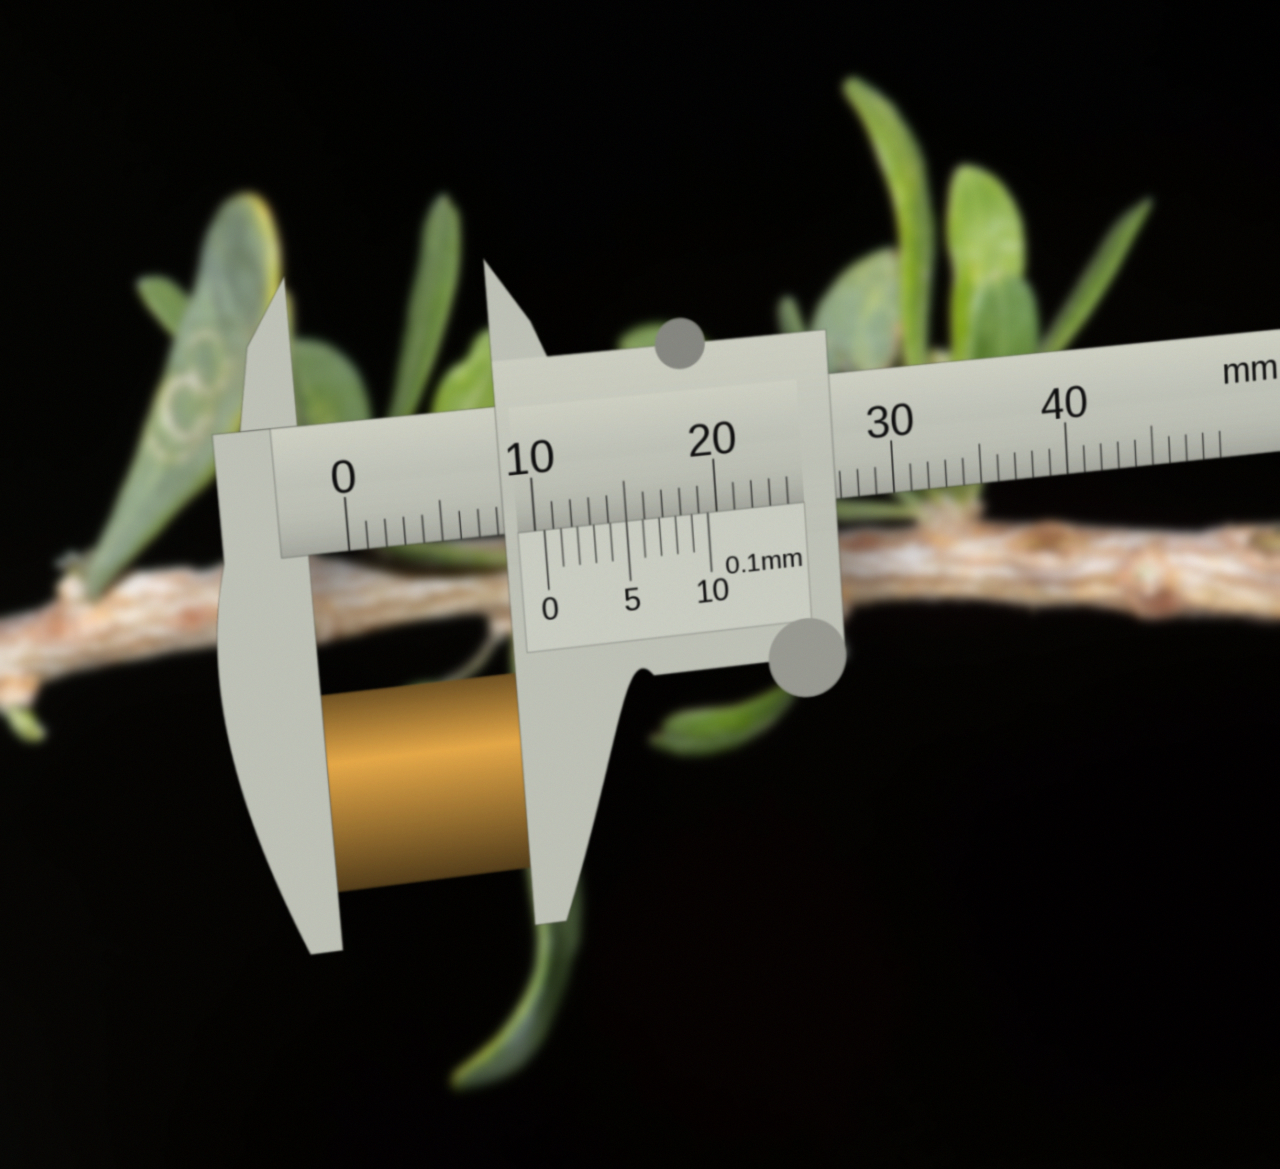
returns 10.5 (mm)
